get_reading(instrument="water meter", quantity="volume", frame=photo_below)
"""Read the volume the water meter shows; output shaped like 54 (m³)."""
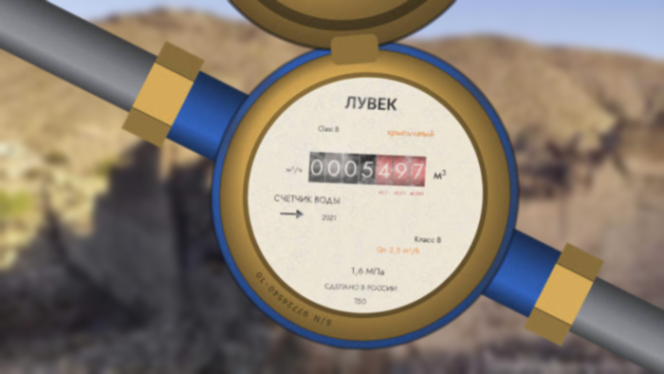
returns 5.497 (m³)
